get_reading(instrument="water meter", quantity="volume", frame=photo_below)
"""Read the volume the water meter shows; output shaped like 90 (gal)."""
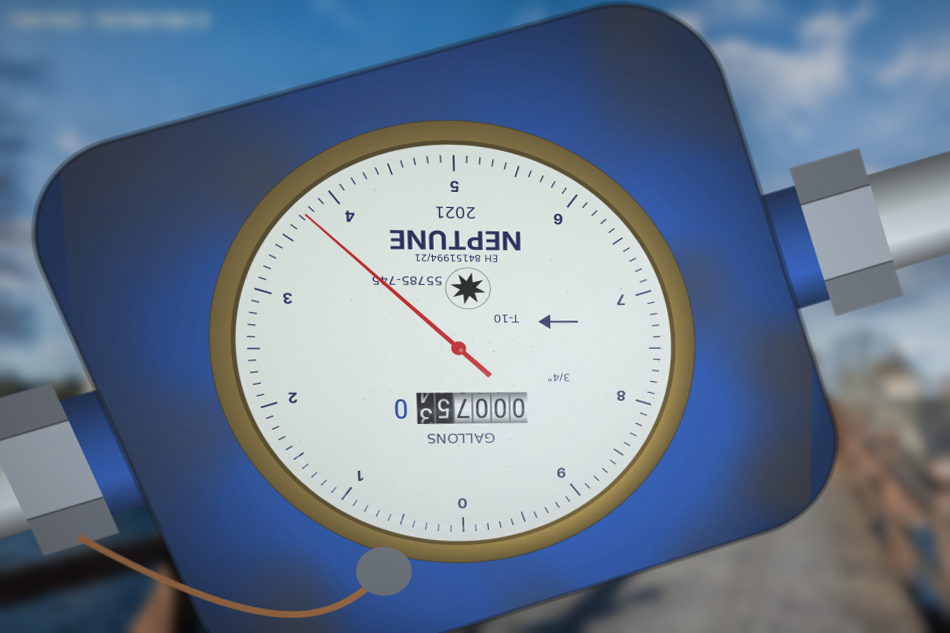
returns 7533.7 (gal)
